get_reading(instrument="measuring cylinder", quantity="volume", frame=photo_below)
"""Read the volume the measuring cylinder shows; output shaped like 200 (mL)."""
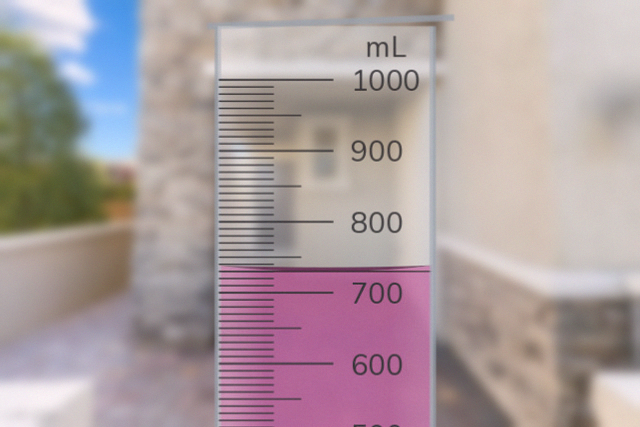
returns 730 (mL)
